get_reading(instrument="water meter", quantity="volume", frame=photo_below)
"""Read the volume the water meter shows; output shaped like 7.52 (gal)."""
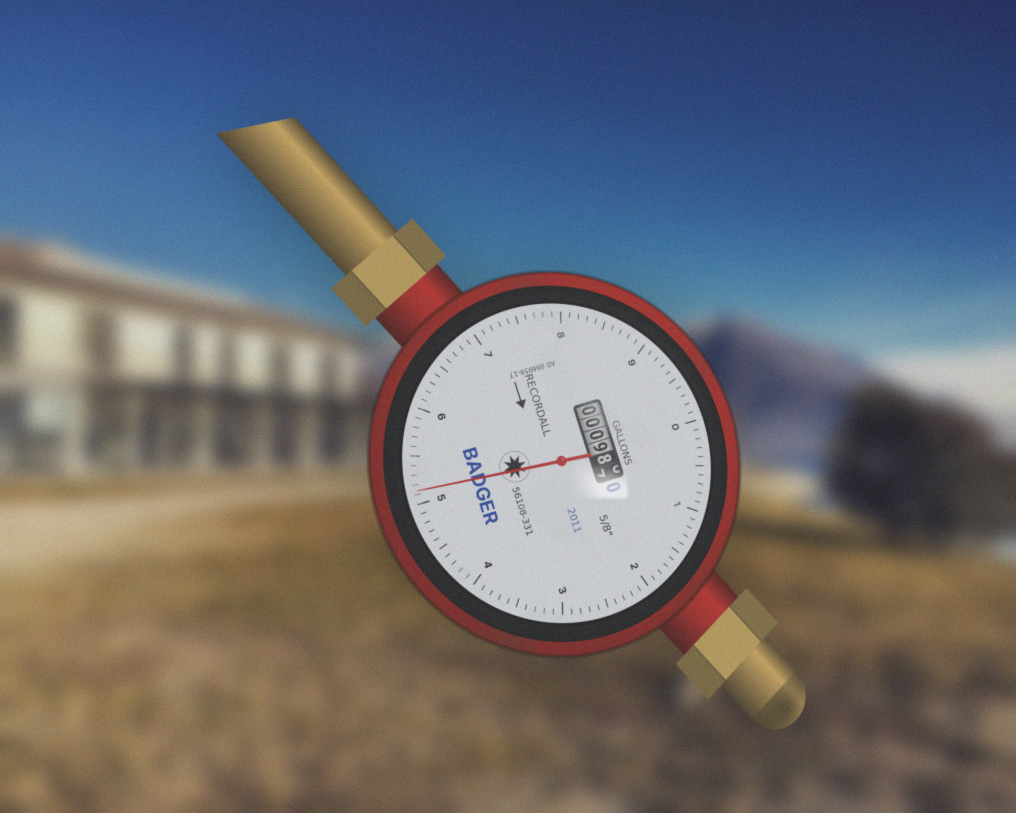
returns 9865.1 (gal)
